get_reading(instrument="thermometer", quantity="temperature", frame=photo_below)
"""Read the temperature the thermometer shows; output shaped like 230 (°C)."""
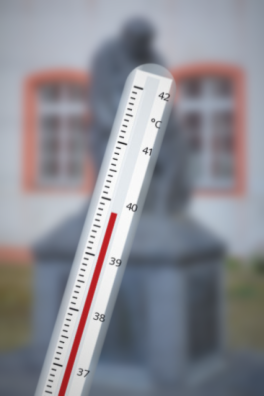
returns 39.8 (°C)
